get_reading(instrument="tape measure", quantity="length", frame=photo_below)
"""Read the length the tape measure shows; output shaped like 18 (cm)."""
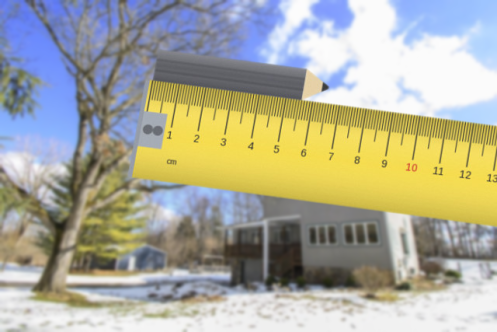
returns 6.5 (cm)
